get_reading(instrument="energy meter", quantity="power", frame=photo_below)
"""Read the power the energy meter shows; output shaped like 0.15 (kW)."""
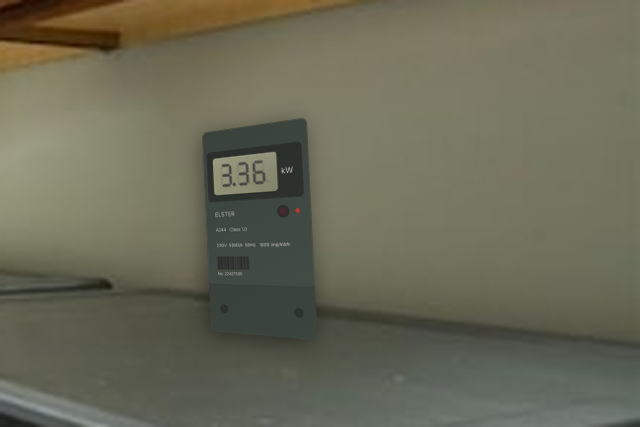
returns 3.36 (kW)
